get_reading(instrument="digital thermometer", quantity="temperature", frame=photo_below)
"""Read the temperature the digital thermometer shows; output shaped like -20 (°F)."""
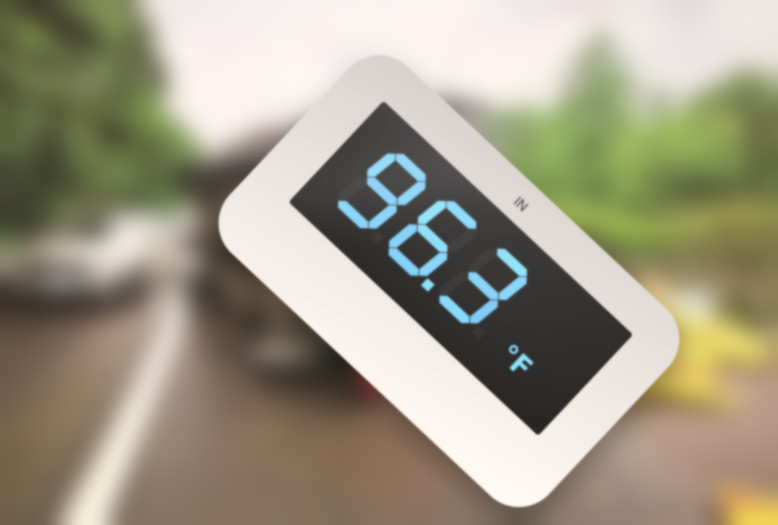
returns 96.3 (°F)
